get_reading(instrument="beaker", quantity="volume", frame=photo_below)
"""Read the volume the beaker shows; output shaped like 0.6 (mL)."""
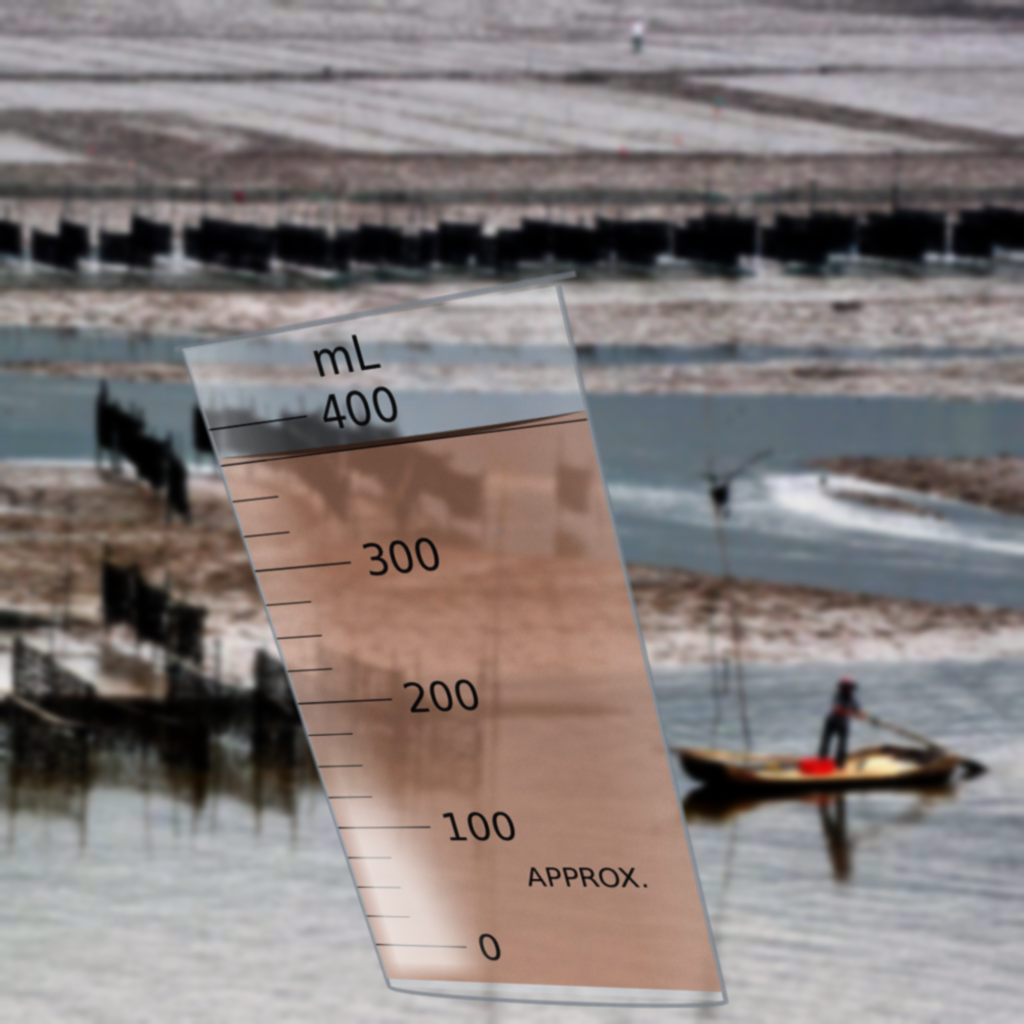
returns 375 (mL)
